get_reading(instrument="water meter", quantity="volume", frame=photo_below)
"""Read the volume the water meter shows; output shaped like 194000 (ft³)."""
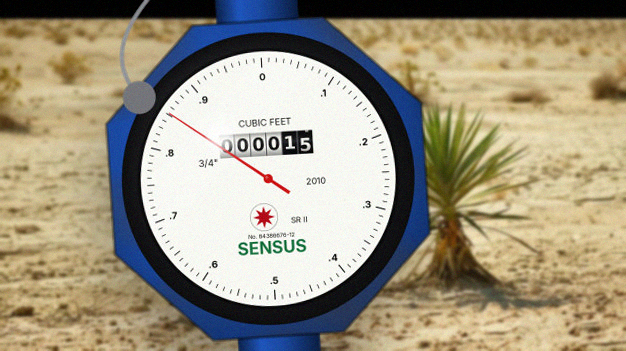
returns 14.85 (ft³)
